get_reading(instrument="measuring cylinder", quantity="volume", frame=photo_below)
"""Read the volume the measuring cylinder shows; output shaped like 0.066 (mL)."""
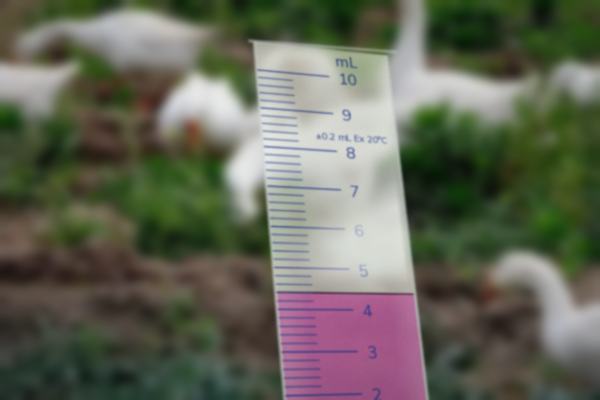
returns 4.4 (mL)
